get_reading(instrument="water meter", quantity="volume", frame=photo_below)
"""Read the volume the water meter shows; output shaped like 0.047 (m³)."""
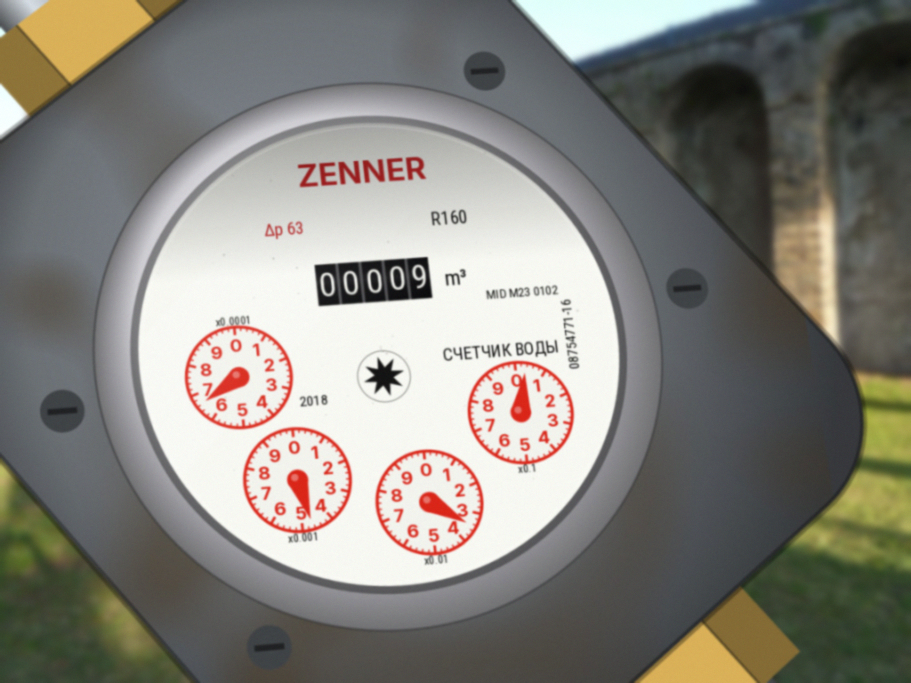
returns 9.0346 (m³)
